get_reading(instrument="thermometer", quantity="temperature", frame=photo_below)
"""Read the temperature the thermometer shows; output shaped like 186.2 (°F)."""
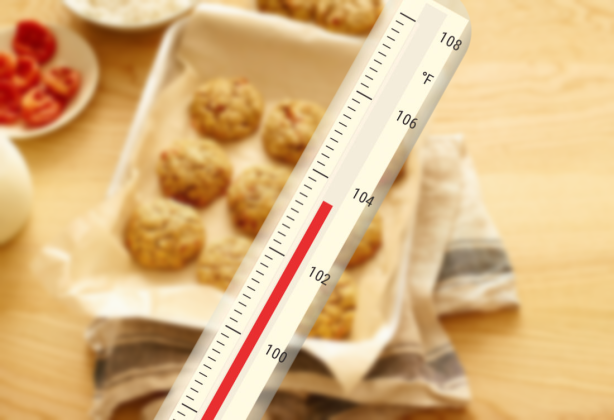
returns 103.5 (°F)
